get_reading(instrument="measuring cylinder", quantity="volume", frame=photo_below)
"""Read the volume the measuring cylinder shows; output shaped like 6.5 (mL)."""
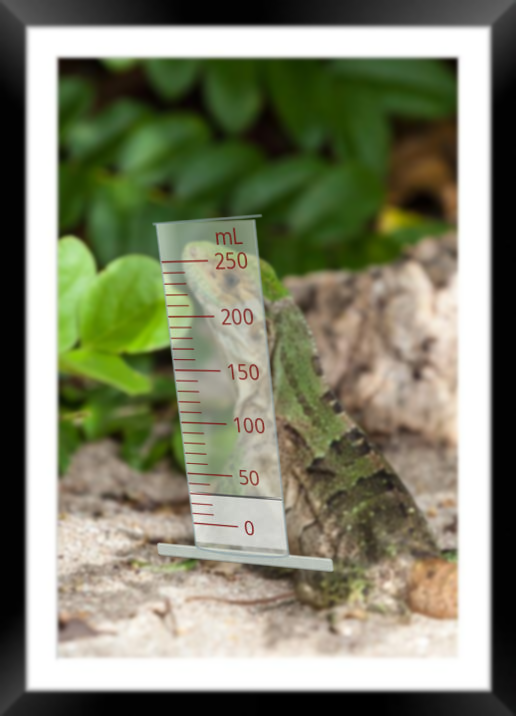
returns 30 (mL)
